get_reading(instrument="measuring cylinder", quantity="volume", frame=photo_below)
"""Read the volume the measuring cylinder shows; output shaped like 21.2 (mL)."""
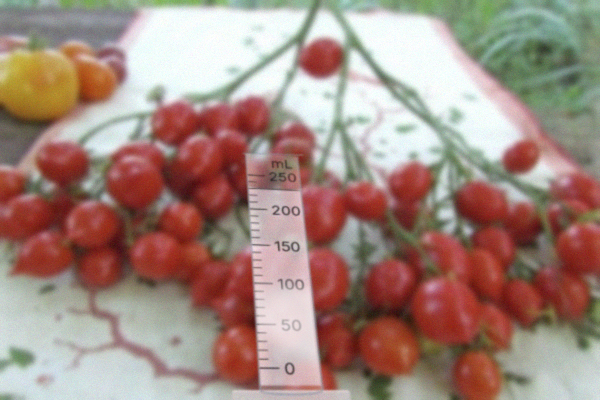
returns 230 (mL)
